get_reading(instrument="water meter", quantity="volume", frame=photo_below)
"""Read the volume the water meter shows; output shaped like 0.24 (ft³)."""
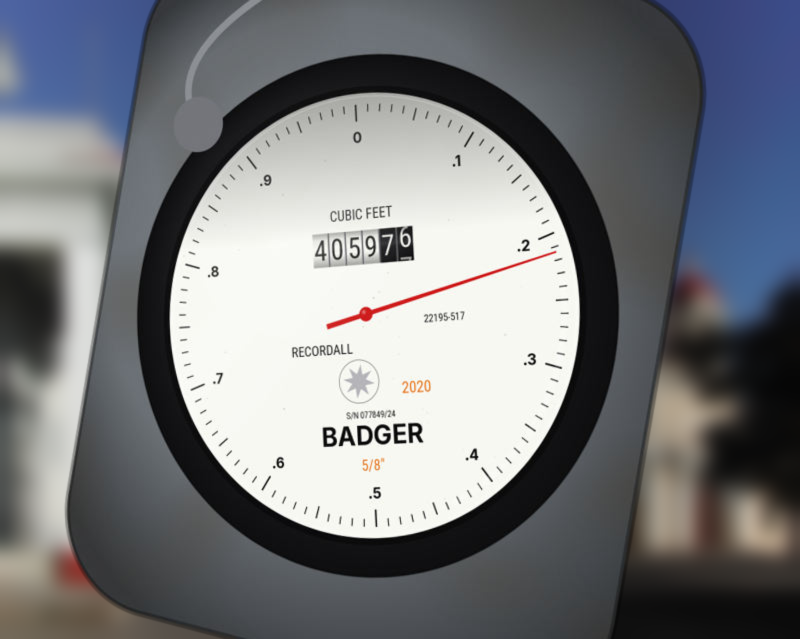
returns 405976.21 (ft³)
